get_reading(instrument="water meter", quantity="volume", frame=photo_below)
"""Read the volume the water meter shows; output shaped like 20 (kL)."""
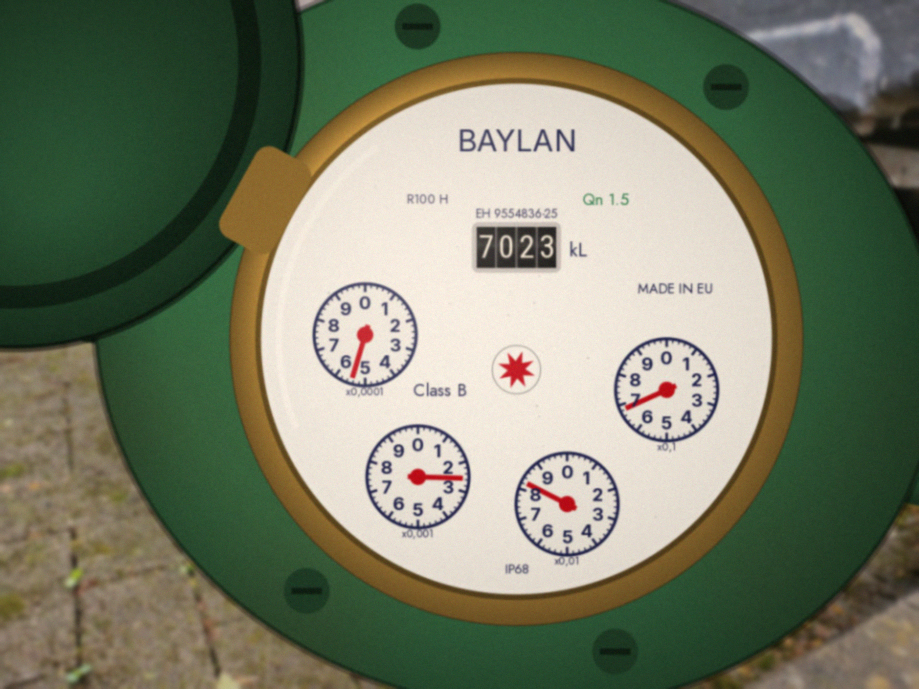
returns 7023.6825 (kL)
